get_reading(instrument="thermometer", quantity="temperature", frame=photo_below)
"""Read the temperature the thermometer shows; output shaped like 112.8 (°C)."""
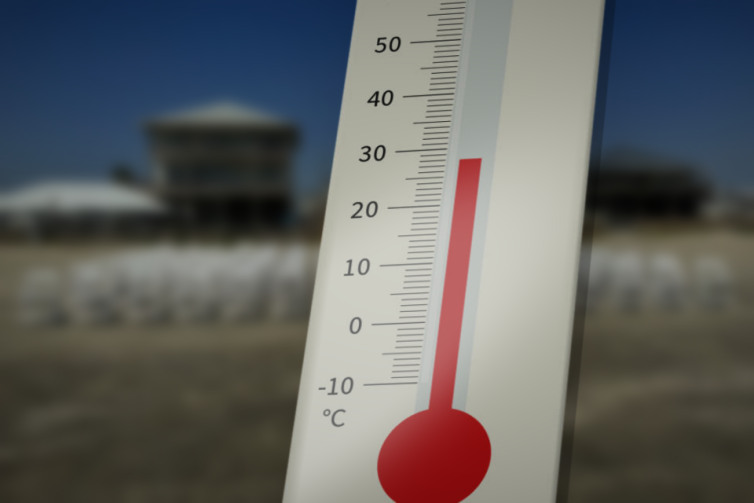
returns 28 (°C)
